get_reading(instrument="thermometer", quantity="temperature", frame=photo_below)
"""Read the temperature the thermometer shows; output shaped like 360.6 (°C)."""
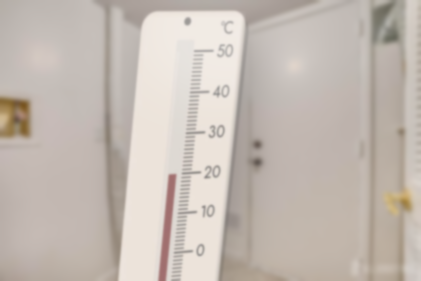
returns 20 (°C)
